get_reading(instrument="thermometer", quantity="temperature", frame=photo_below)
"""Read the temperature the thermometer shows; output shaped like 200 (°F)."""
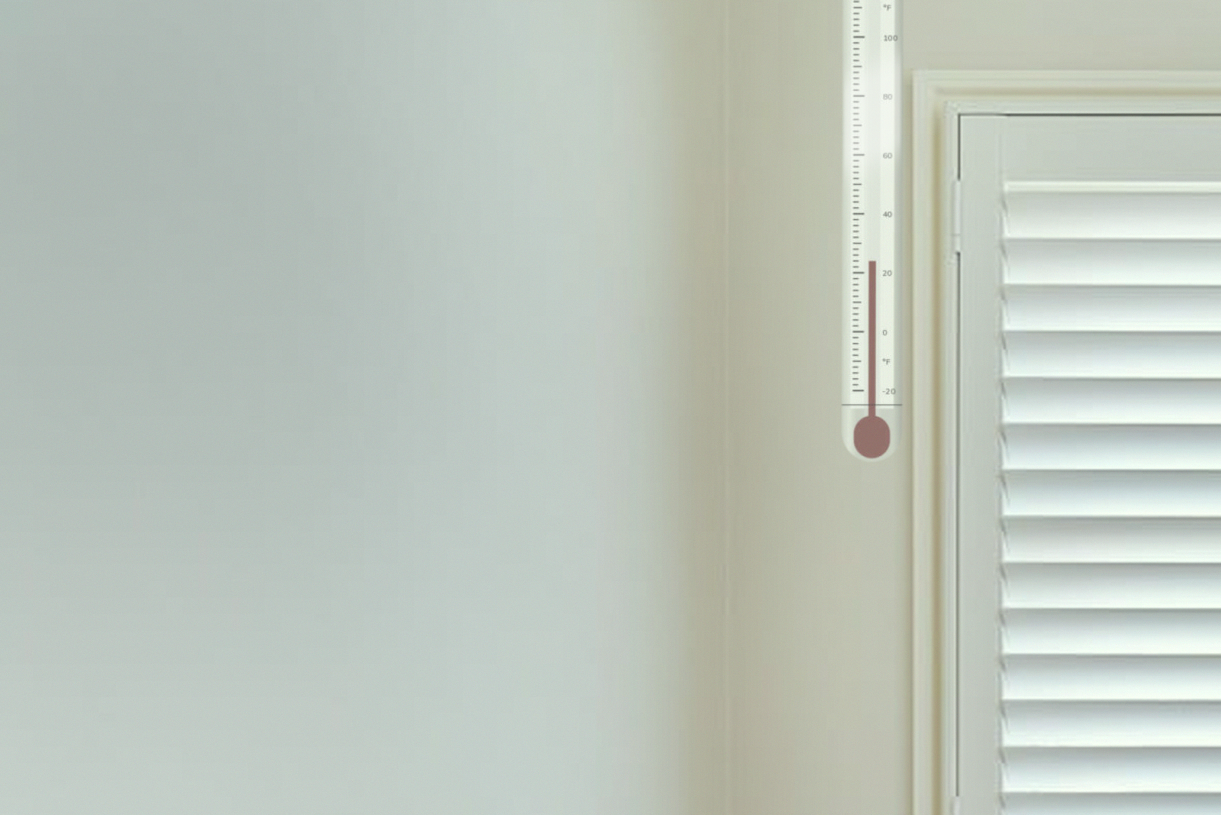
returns 24 (°F)
